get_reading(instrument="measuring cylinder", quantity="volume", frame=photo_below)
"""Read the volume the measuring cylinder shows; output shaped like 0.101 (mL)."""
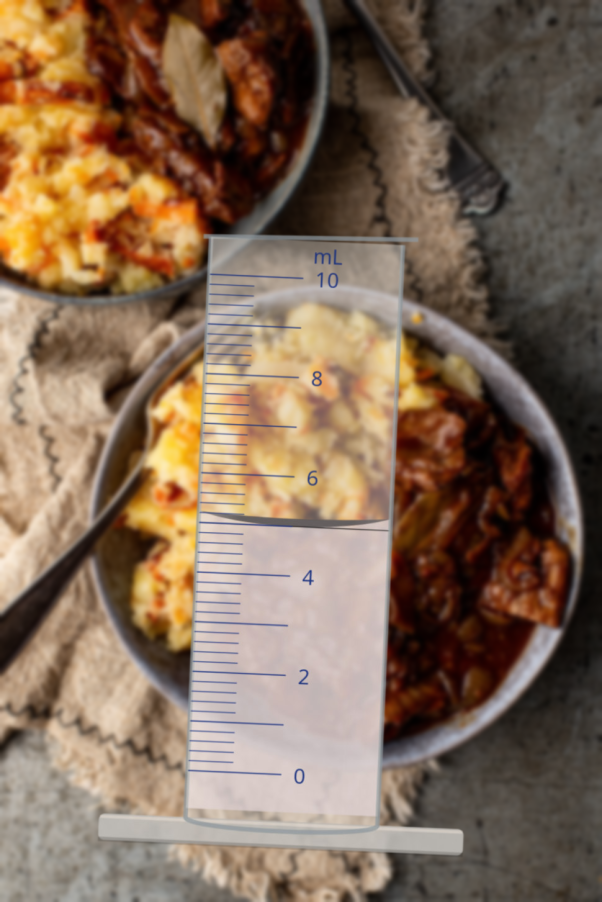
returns 5 (mL)
